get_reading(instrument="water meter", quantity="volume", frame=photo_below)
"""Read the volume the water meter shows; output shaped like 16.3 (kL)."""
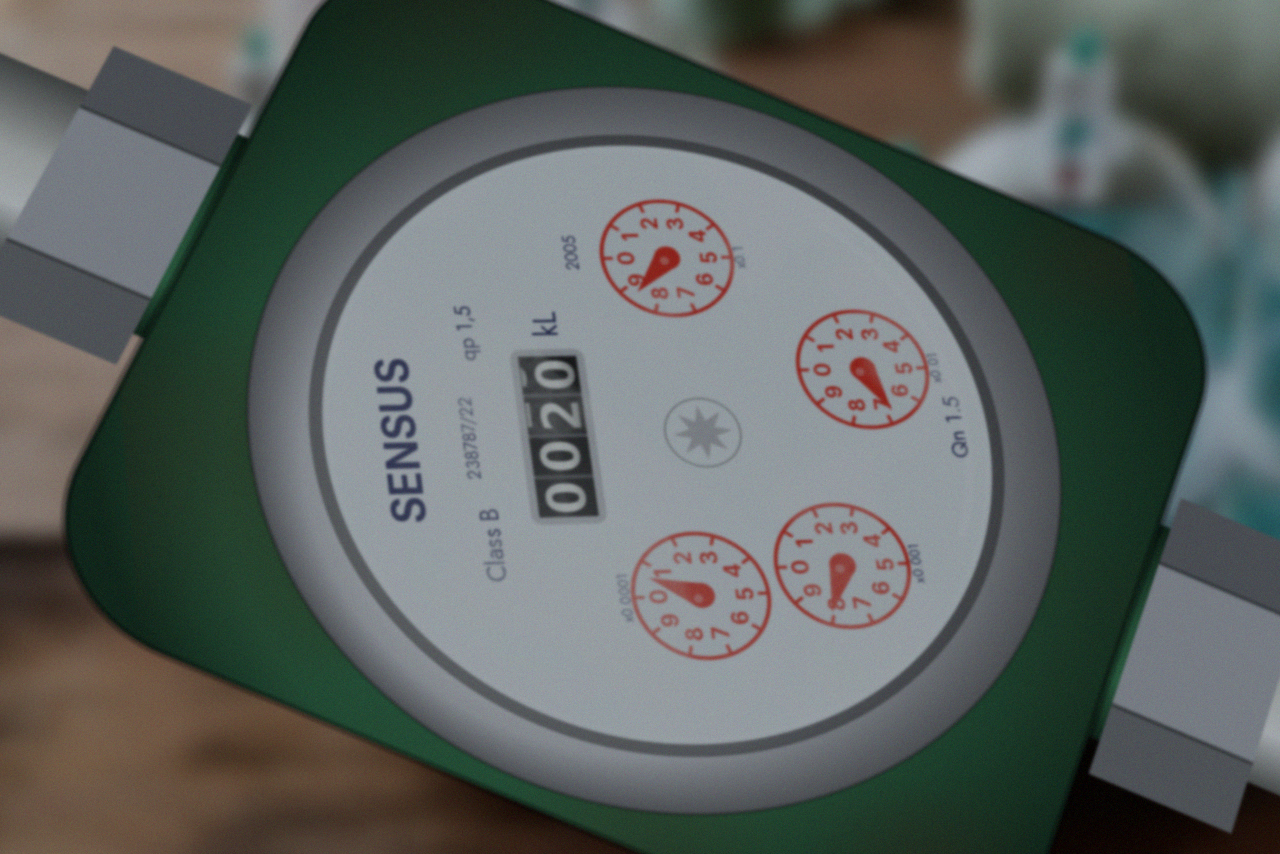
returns 19.8680 (kL)
